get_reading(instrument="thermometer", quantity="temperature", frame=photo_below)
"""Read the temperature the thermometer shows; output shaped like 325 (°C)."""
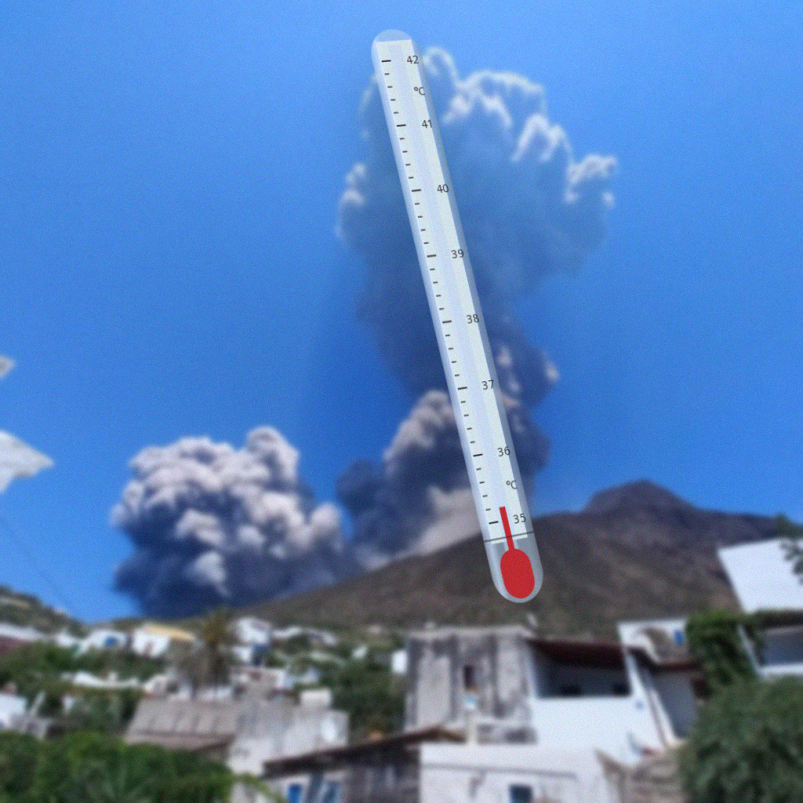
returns 35.2 (°C)
